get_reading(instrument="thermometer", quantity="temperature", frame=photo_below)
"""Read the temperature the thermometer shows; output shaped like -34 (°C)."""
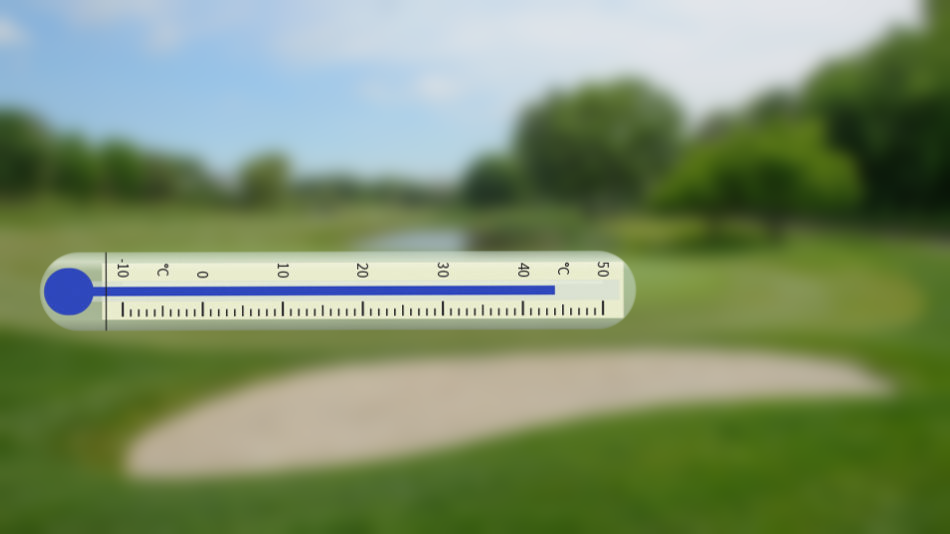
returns 44 (°C)
